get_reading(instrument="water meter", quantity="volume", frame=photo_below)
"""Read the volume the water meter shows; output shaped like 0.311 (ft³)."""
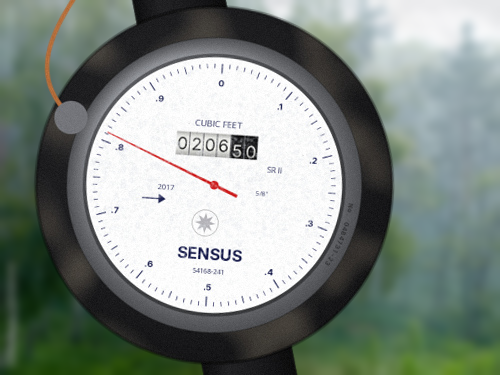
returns 20649.81 (ft³)
